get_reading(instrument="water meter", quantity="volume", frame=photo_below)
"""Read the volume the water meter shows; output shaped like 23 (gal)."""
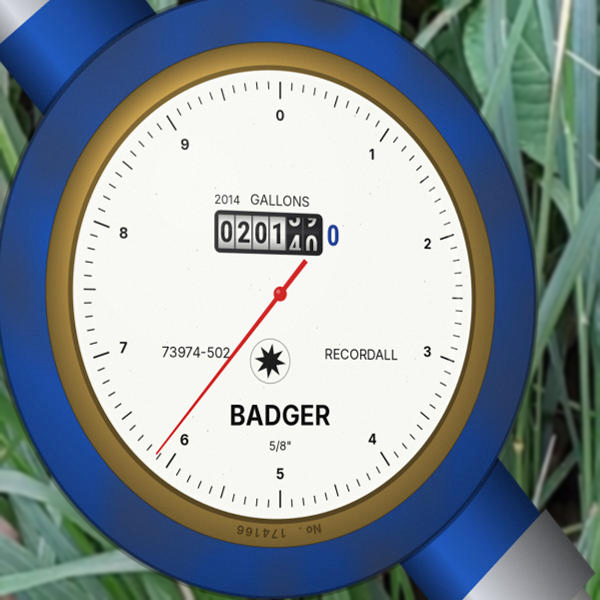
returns 201396.1 (gal)
